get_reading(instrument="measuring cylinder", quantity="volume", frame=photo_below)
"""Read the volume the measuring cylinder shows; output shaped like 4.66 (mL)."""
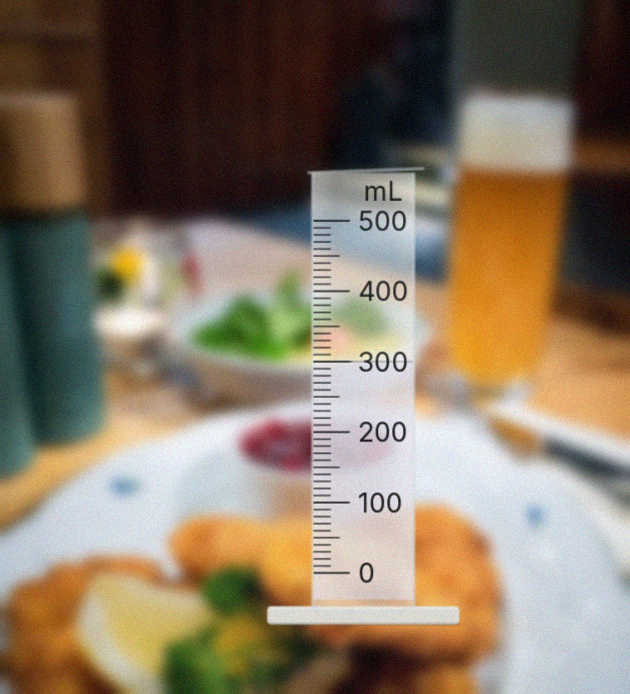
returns 300 (mL)
